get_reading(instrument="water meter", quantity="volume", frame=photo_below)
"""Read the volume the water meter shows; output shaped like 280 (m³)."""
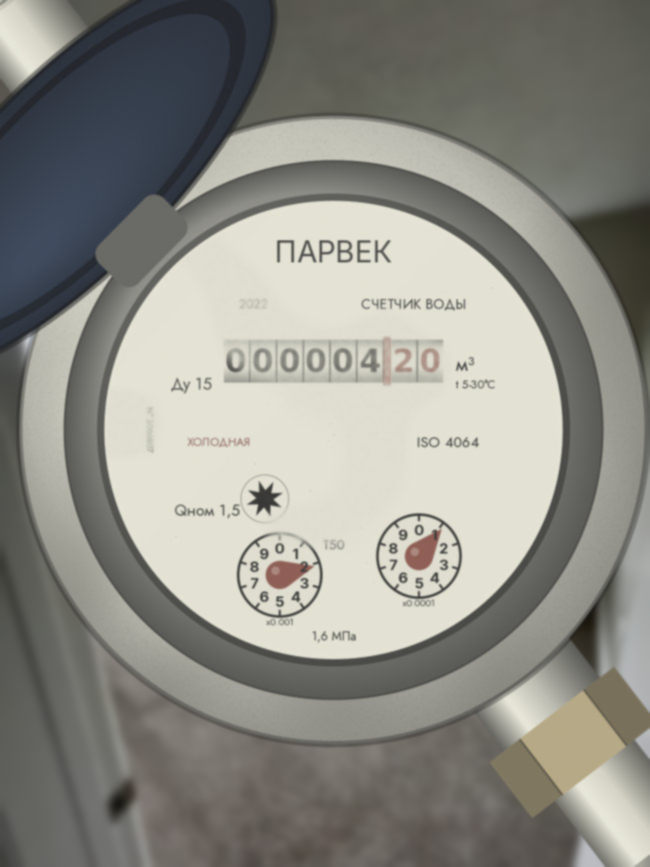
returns 4.2021 (m³)
